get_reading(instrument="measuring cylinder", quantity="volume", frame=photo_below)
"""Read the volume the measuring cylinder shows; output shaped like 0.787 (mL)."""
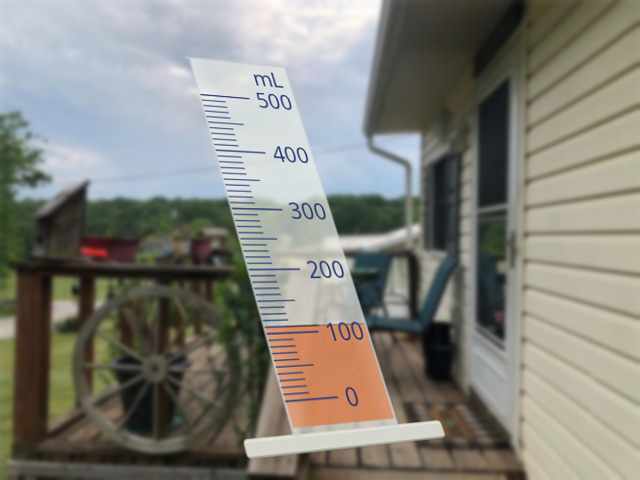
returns 110 (mL)
